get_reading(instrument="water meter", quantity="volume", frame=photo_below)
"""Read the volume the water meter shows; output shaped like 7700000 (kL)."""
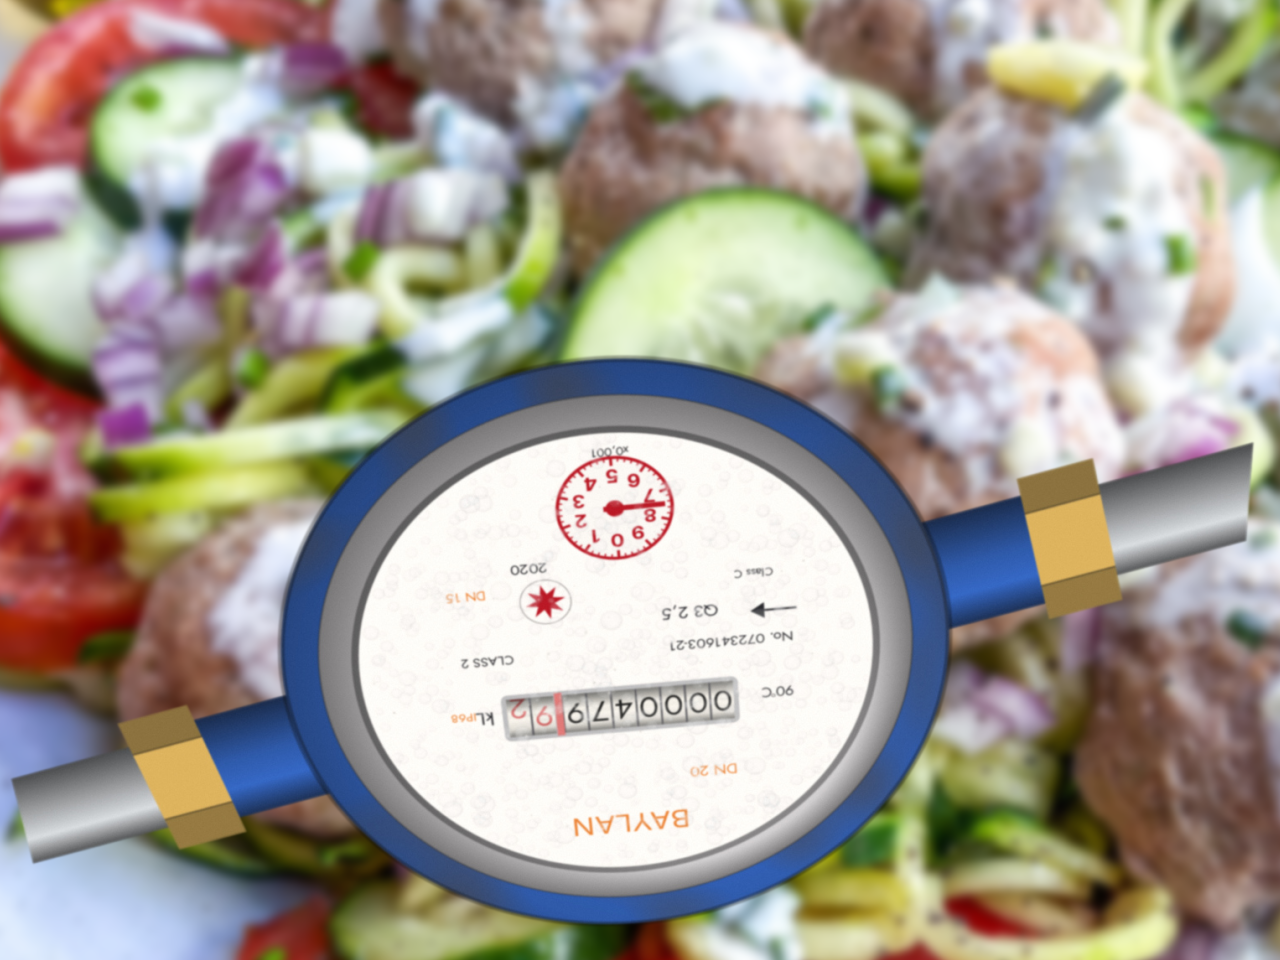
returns 479.917 (kL)
